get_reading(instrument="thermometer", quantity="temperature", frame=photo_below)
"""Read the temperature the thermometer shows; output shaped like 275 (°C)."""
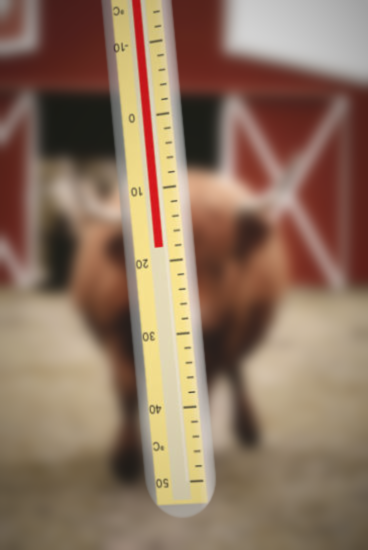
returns 18 (°C)
